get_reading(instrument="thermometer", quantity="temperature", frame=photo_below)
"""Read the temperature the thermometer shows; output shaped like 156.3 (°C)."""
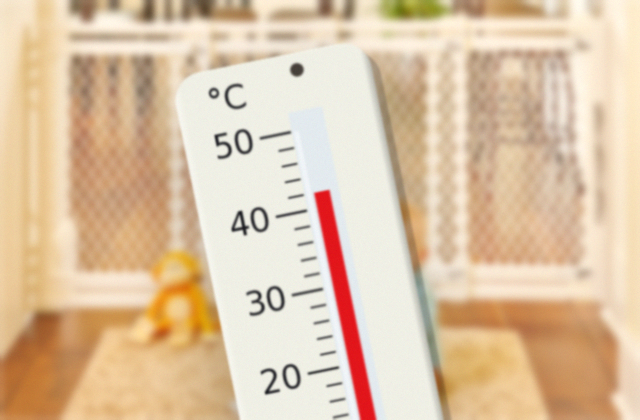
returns 42 (°C)
